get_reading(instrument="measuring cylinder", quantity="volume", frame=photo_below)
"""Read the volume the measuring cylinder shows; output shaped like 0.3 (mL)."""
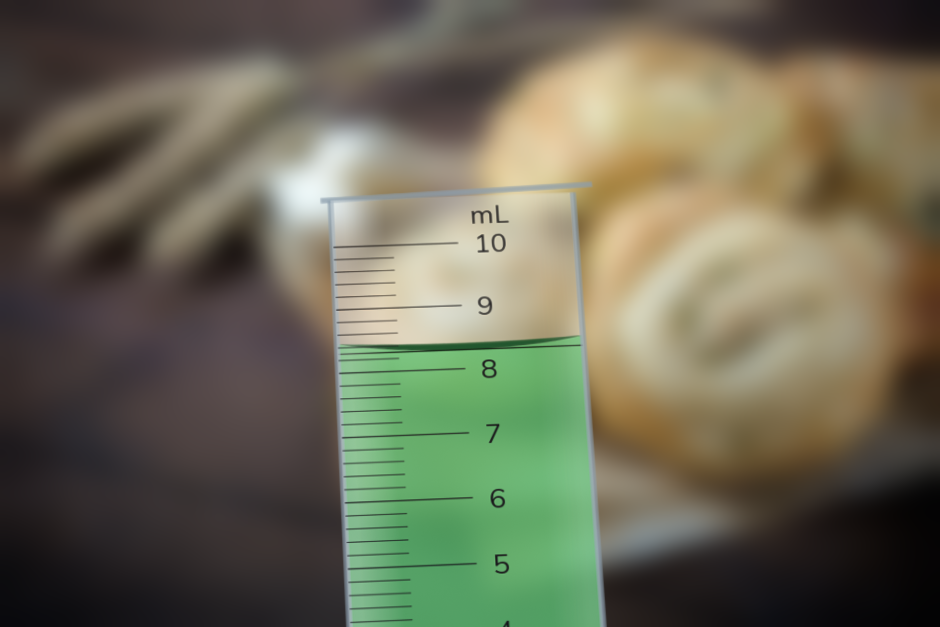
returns 8.3 (mL)
